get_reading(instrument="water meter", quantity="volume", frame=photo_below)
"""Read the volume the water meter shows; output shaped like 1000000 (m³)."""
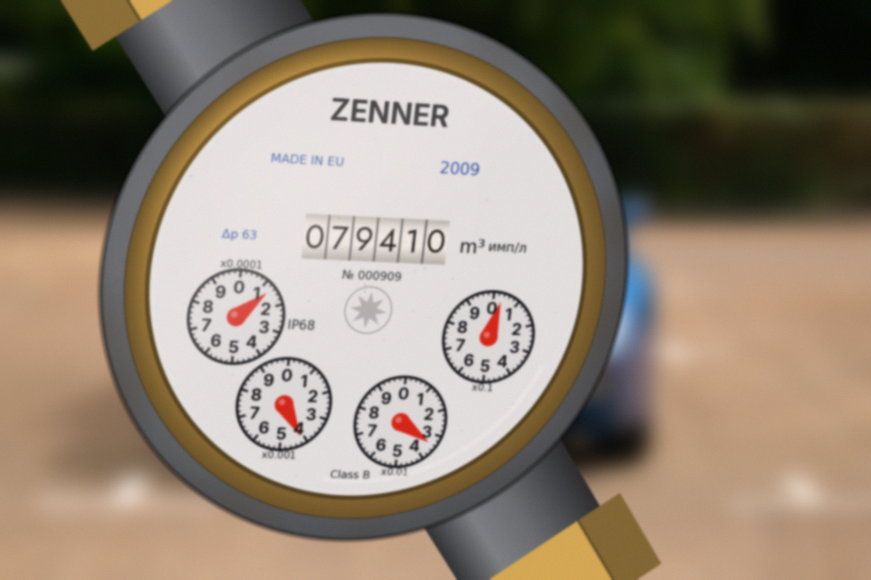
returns 79410.0341 (m³)
